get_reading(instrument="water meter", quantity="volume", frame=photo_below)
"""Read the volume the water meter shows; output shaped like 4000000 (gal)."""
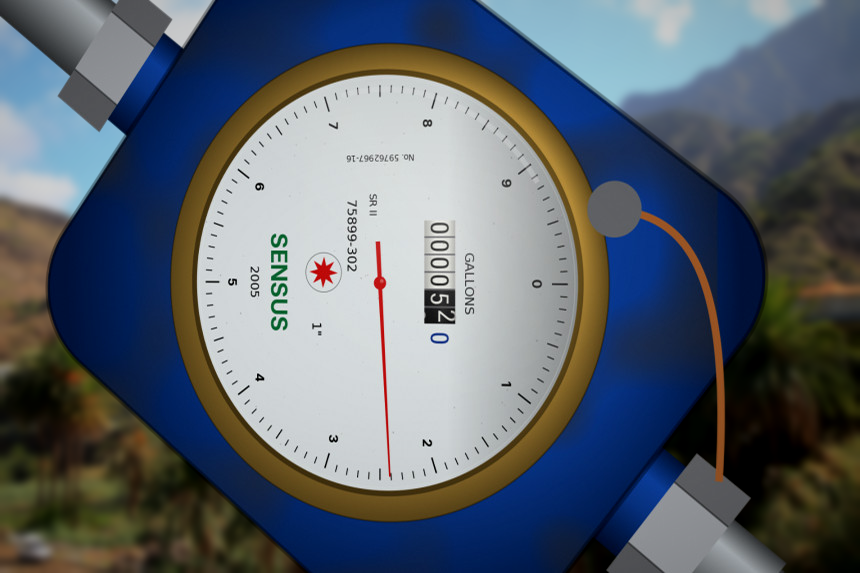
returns 522.4 (gal)
